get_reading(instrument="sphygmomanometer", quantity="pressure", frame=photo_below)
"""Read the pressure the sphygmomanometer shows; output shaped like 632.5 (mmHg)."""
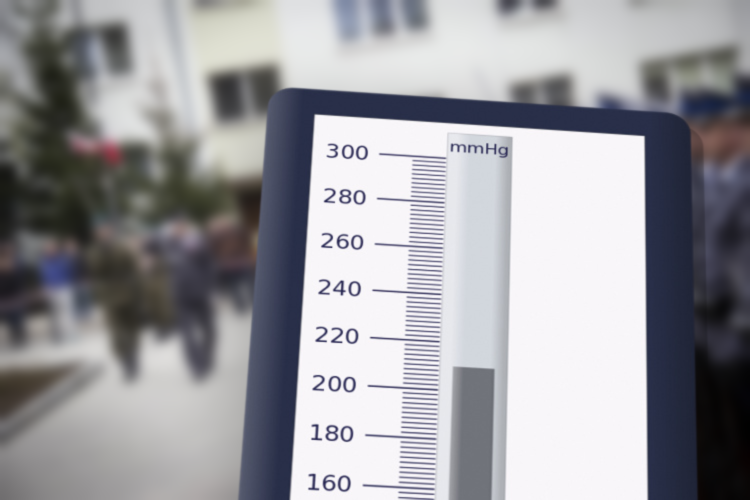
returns 210 (mmHg)
